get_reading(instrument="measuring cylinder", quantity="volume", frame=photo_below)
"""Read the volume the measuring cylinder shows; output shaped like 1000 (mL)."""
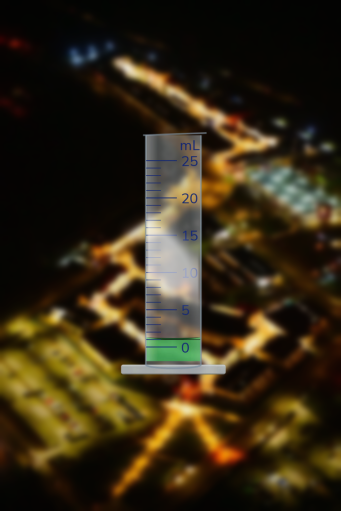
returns 1 (mL)
